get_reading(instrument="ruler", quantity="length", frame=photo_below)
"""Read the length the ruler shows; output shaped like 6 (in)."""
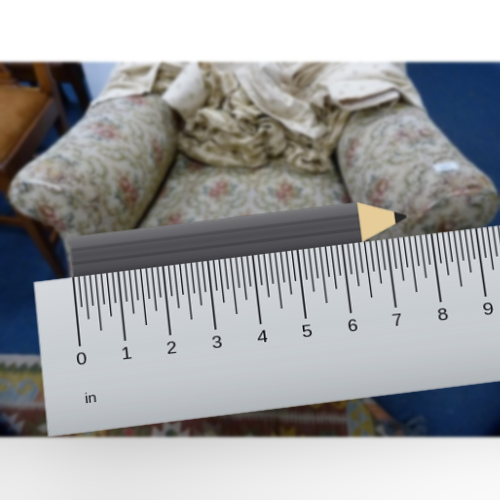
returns 7.5 (in)
